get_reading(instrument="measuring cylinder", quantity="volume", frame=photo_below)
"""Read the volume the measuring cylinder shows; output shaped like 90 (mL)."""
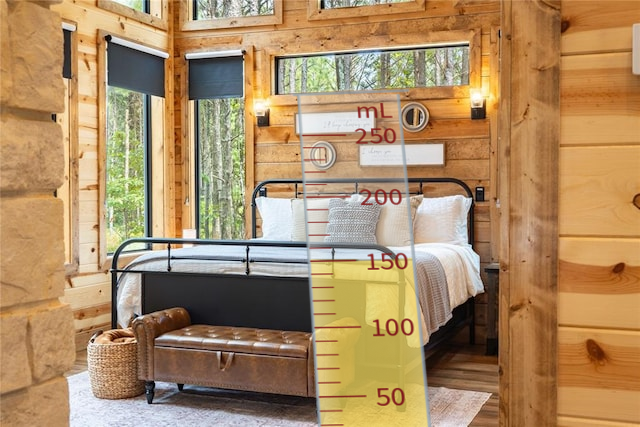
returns 150 (mL)
